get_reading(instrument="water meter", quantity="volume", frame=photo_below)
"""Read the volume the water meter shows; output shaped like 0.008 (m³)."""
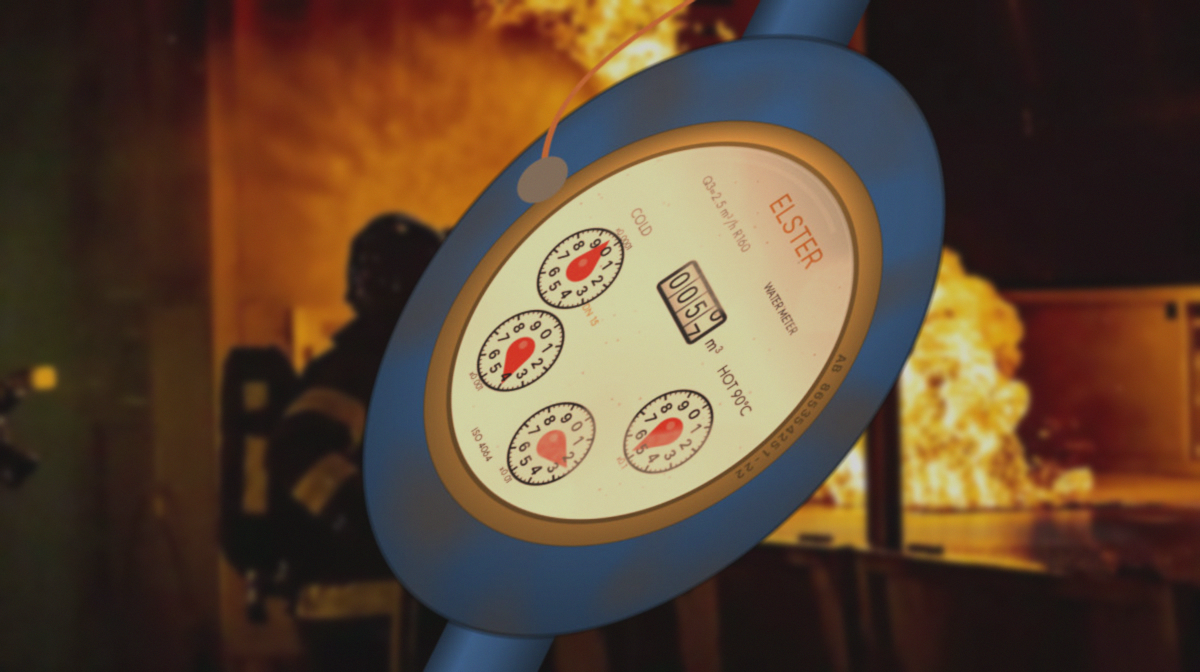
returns 56.5239 (m³)
